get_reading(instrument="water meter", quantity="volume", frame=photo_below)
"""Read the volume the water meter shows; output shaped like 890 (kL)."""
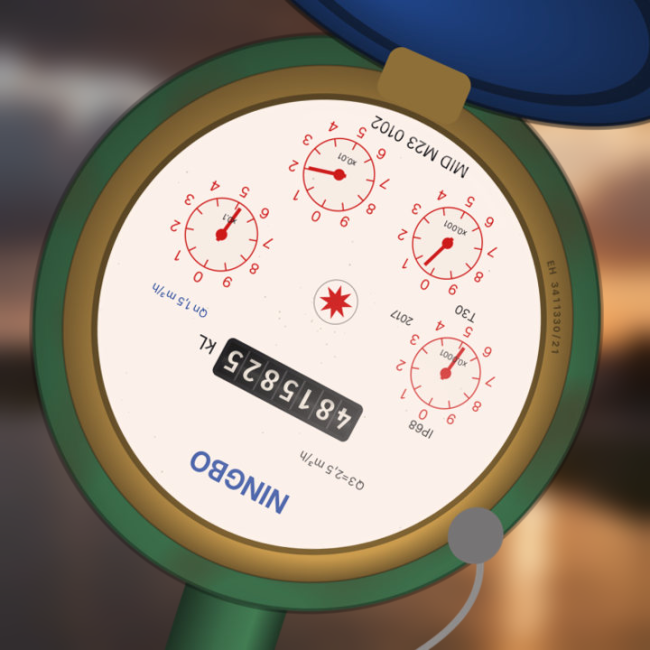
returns 4815825.5205 (kL)
